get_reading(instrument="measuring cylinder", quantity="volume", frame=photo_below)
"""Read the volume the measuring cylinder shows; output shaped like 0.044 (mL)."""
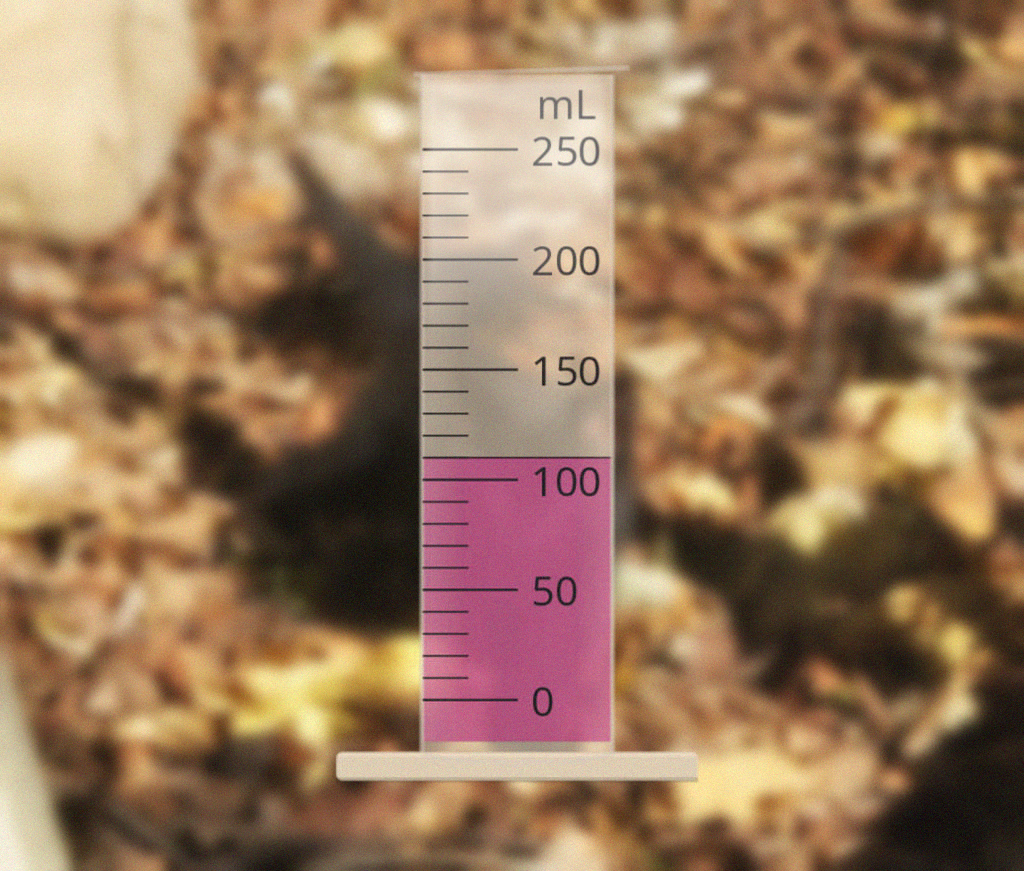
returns 110 (mL)
